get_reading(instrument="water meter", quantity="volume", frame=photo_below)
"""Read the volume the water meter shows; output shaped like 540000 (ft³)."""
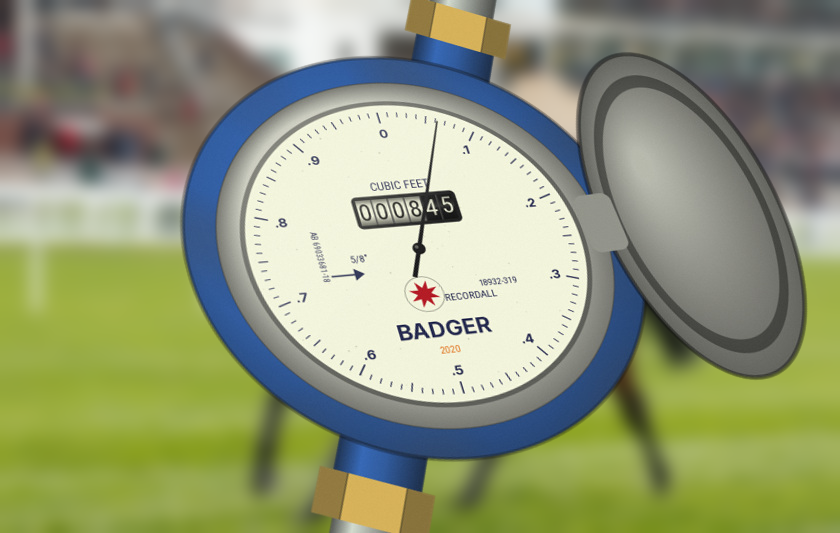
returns 845.06 (ft³)
